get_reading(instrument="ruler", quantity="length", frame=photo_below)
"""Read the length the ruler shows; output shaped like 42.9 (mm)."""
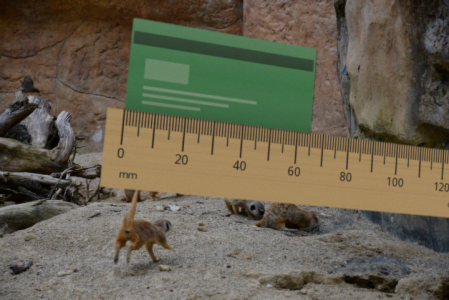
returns 65 (mm)
